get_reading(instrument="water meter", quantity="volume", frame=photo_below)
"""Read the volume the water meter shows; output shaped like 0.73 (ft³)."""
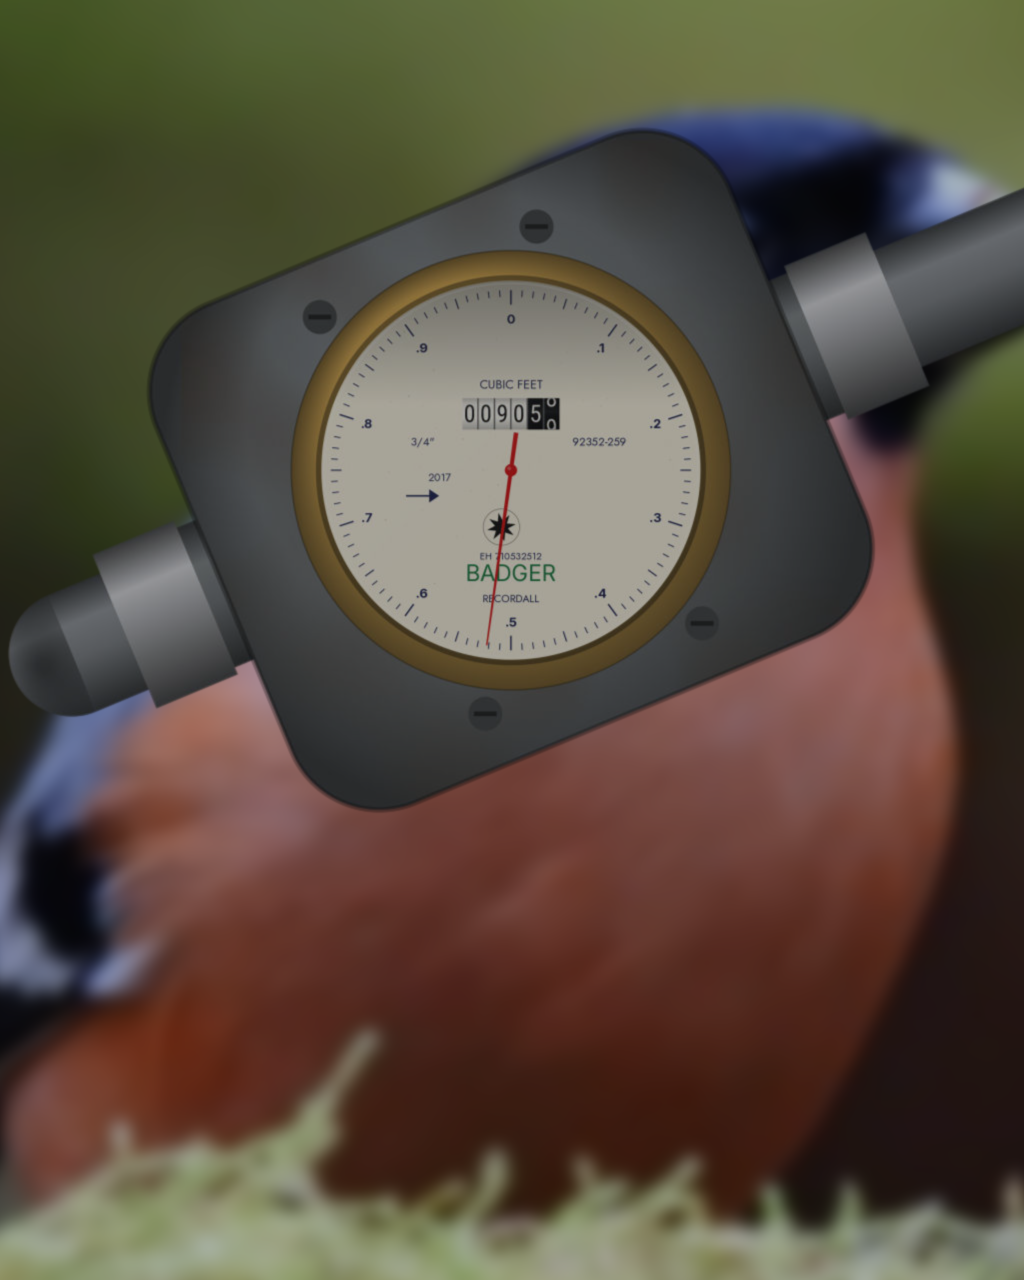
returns 9058.52 (ft³)
